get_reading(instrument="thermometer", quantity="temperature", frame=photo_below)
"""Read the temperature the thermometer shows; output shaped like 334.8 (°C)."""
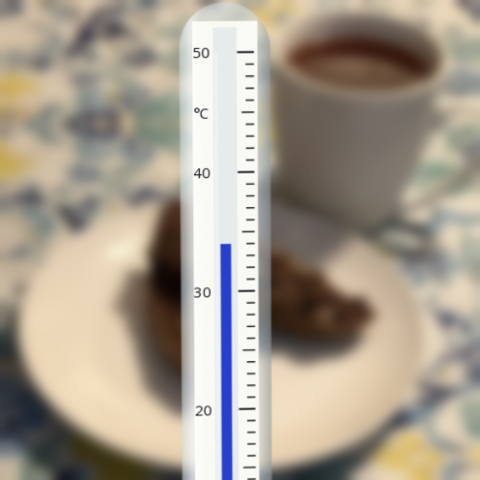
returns 34 (°C)
